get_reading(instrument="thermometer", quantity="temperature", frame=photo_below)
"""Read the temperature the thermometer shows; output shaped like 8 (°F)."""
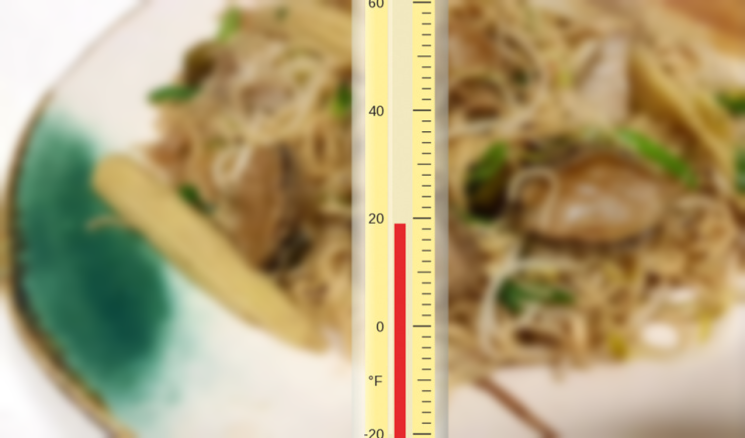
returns 19 (°F)
